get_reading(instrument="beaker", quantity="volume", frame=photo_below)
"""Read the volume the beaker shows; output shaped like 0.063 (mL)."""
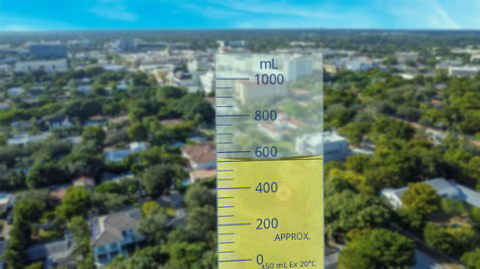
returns 550 (mL)
